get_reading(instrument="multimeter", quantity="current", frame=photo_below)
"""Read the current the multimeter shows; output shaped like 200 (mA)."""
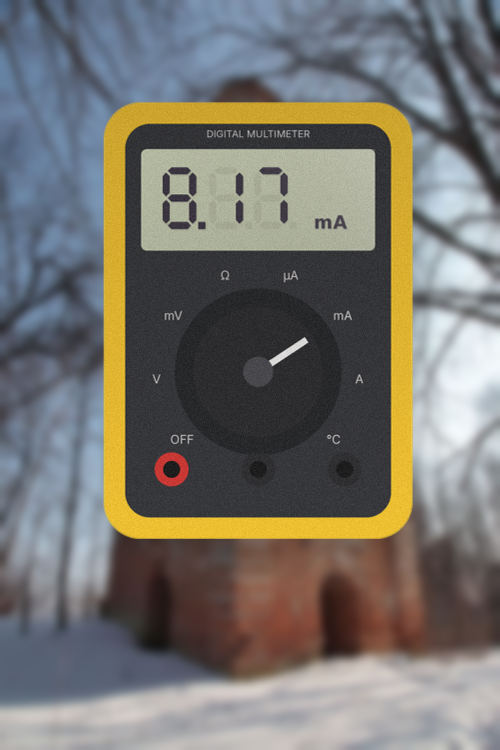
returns 8.17 (mA)
